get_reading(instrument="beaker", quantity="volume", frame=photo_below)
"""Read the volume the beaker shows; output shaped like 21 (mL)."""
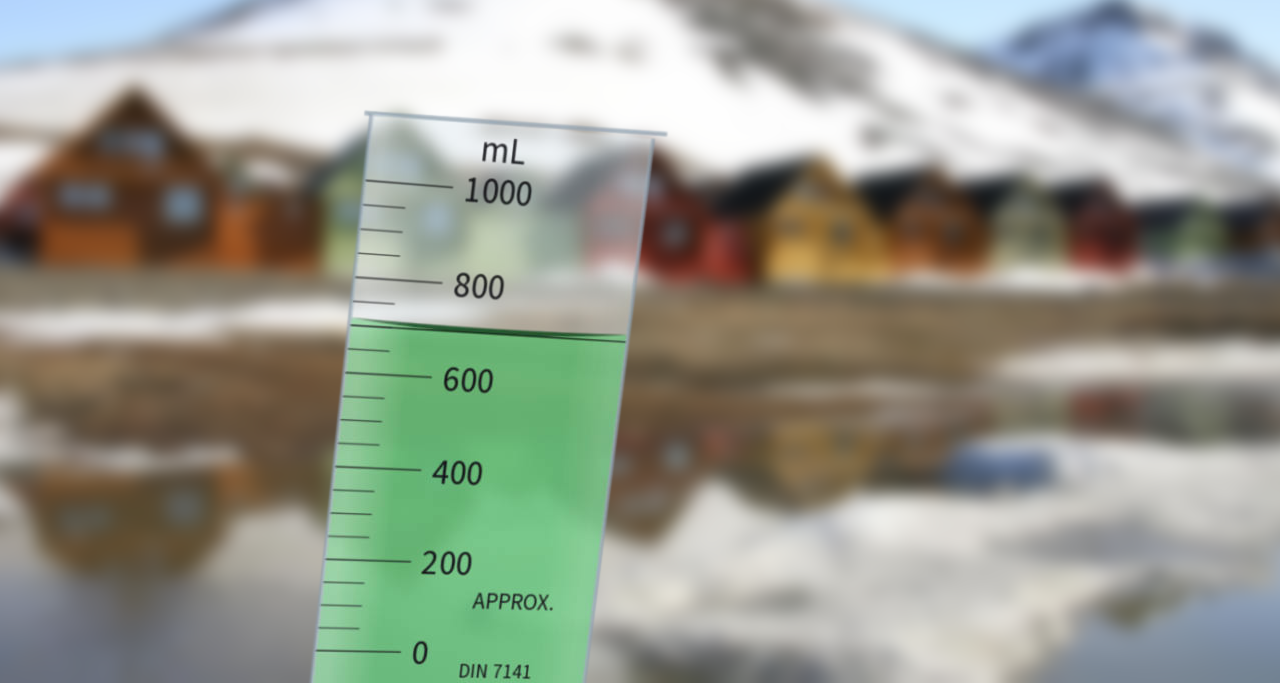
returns 700 (mL)
